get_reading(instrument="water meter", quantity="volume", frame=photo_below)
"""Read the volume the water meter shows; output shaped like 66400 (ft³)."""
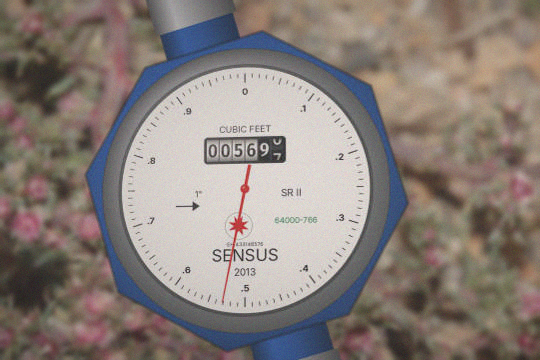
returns 5696.53 (ft³)
